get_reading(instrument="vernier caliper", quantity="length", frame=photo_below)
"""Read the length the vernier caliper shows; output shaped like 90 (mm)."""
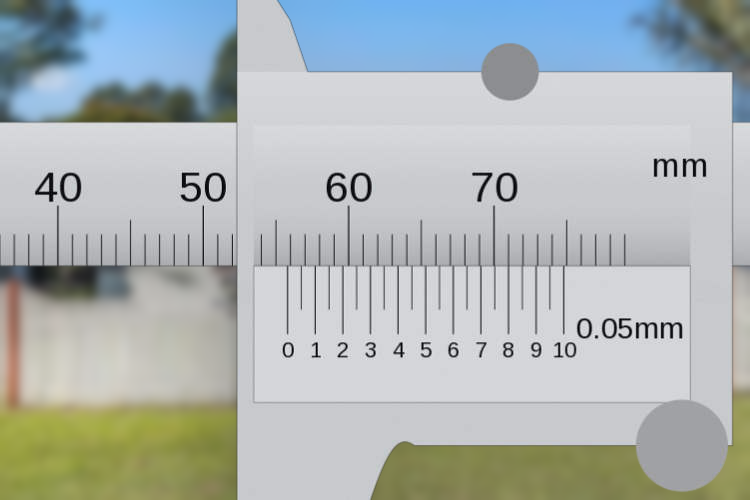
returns 55.8 (mm)
